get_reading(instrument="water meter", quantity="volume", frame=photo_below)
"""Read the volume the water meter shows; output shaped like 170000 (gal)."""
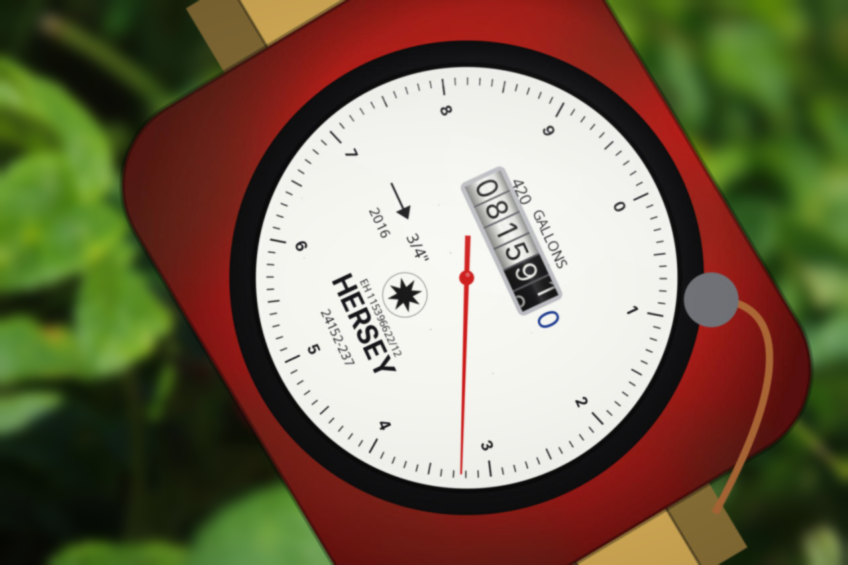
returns 815913.2 (gal)
